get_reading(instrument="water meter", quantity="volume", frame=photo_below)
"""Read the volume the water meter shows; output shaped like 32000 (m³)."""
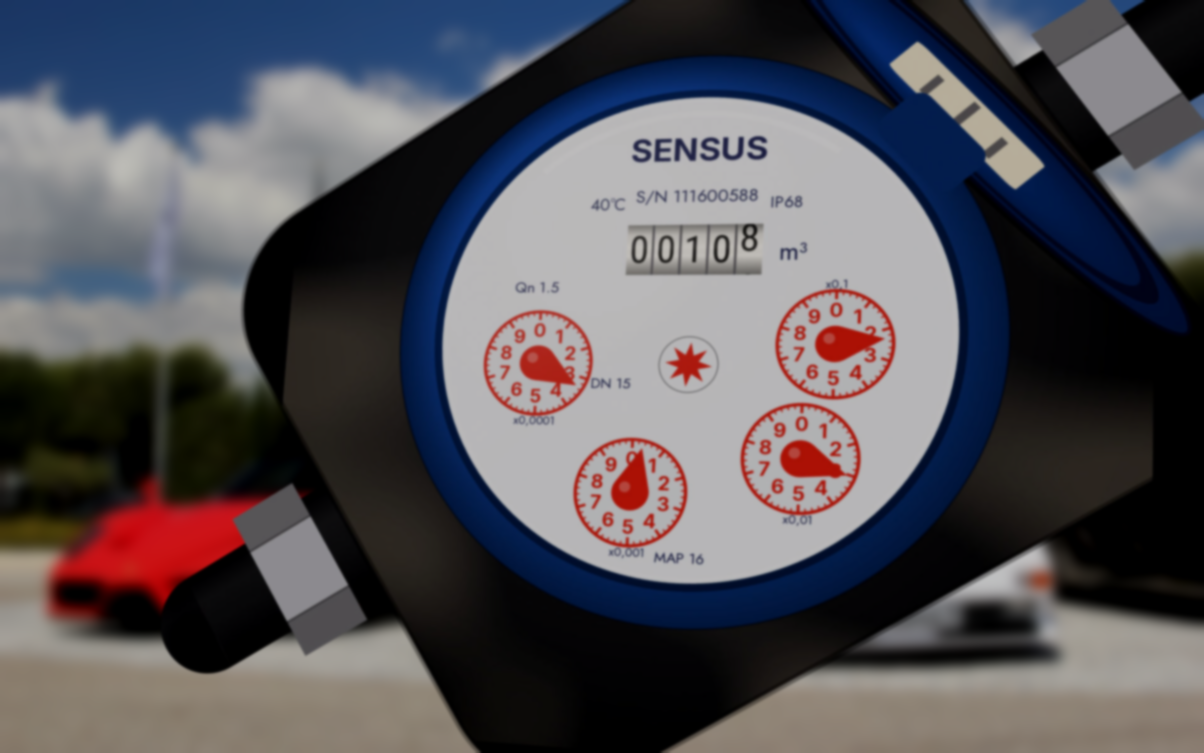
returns 108.2303 (m³)
